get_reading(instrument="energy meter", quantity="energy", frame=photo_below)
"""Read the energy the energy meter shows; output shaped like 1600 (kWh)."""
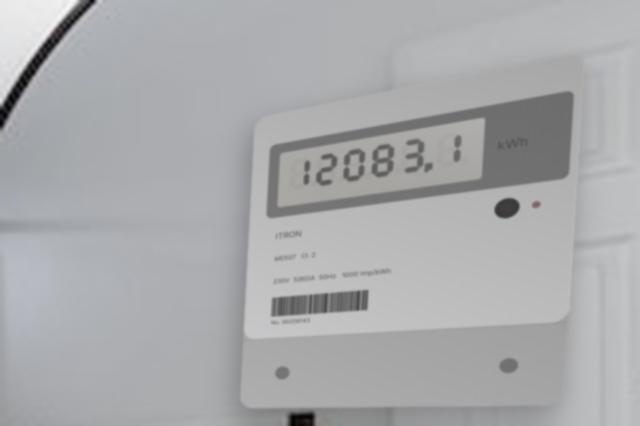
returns 12083.1 (kWh)
